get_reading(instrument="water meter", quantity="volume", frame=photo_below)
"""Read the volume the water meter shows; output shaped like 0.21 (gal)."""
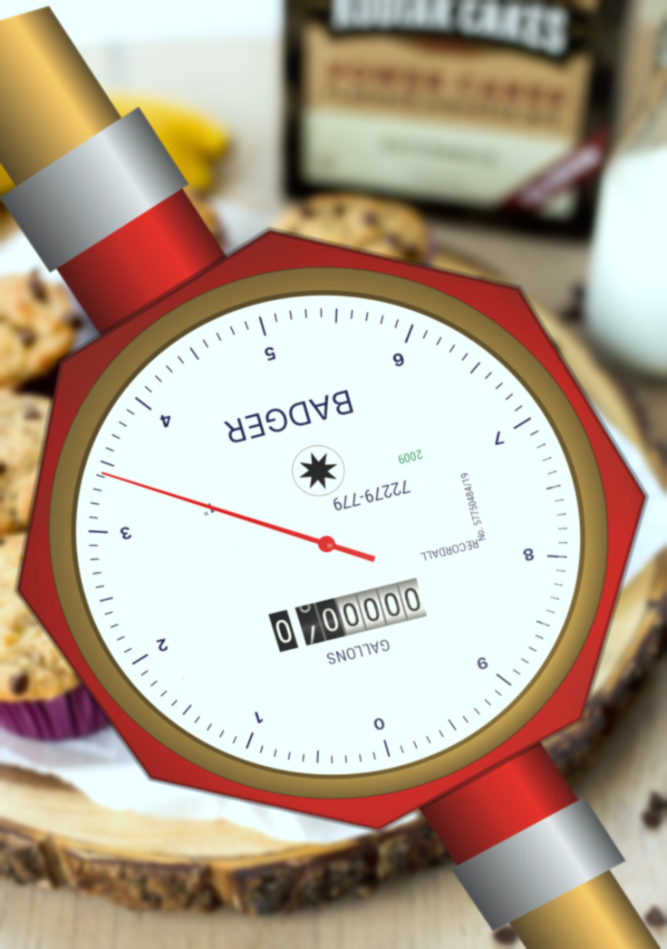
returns 73.4 (gal)
